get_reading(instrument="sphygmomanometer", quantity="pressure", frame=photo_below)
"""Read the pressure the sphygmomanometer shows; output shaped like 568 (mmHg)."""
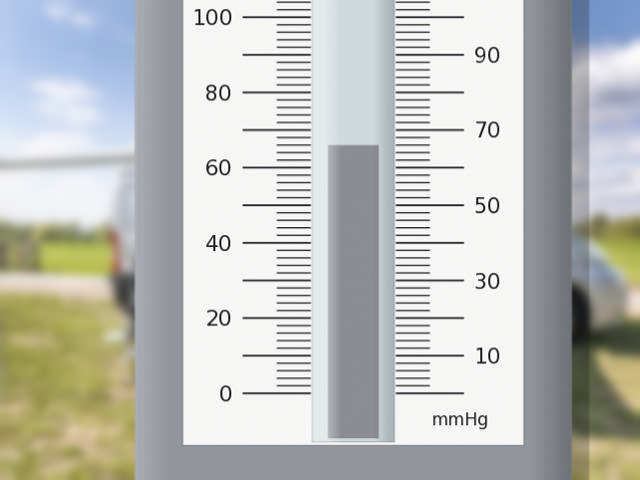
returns 66 (mmHg)
